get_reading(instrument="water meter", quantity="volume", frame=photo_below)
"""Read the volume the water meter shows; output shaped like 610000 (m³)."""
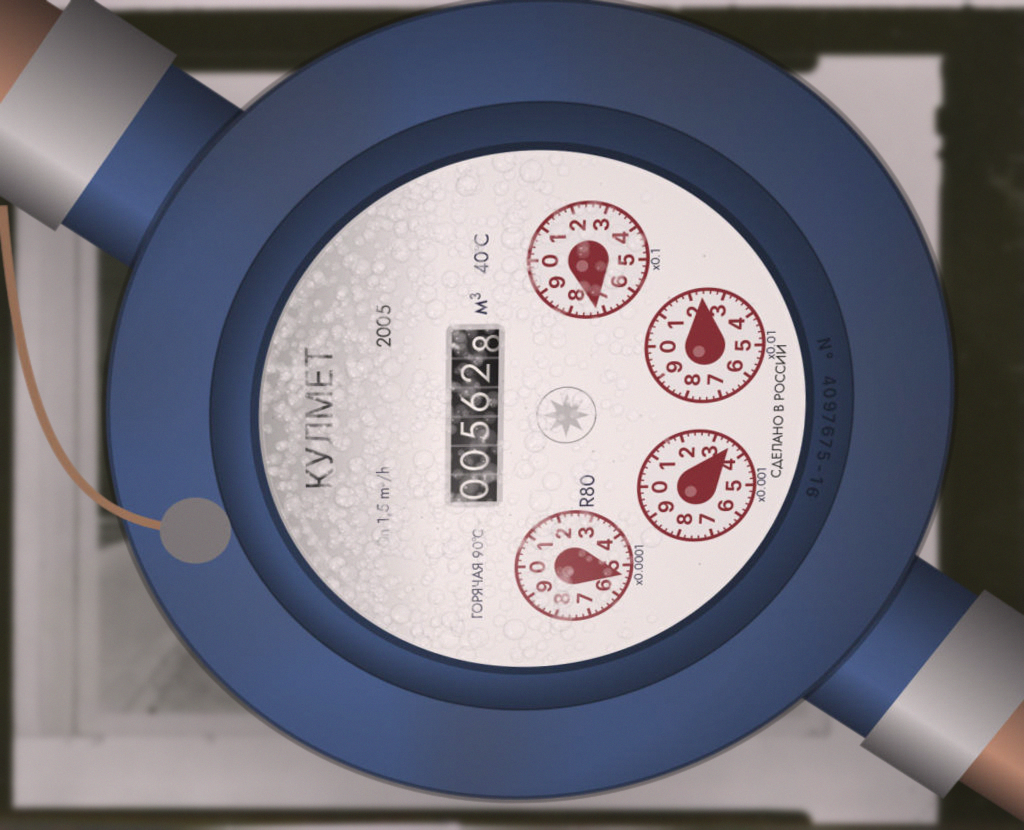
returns 5627.7235 (m³)
